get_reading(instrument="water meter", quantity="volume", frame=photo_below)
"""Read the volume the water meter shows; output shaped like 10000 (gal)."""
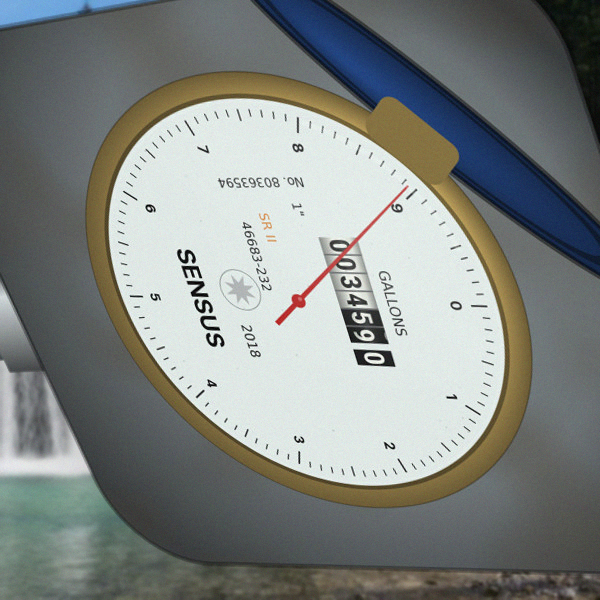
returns 34588.9 (gal)
